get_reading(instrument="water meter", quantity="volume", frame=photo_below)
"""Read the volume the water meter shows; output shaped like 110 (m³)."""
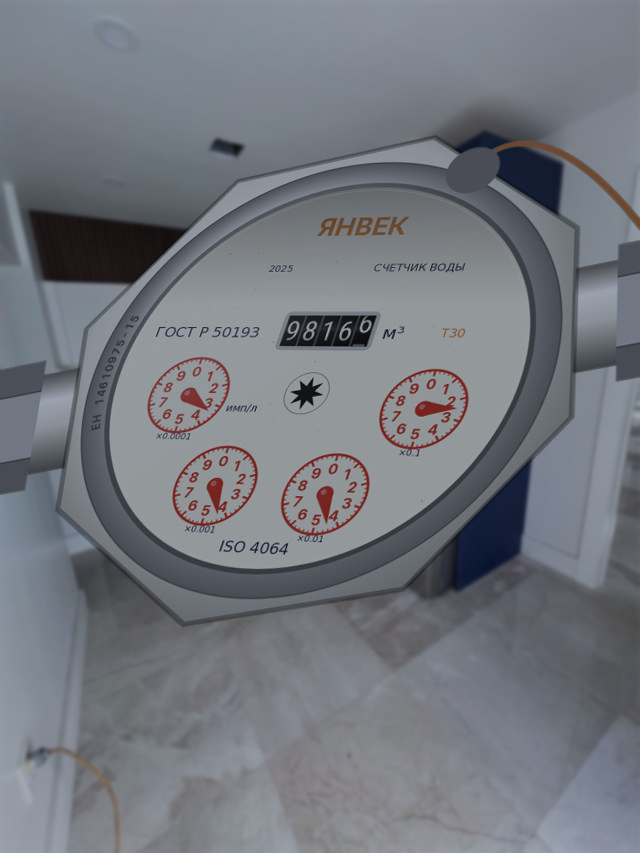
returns 98166.2443 (m³)
